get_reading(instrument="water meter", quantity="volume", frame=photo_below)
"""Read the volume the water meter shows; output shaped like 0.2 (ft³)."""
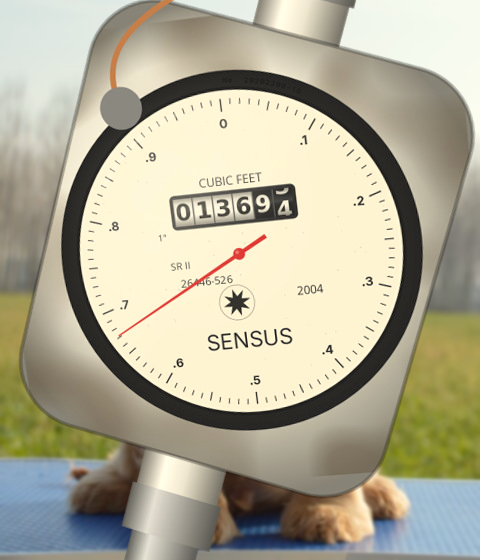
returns 13693.67 (ft³)
